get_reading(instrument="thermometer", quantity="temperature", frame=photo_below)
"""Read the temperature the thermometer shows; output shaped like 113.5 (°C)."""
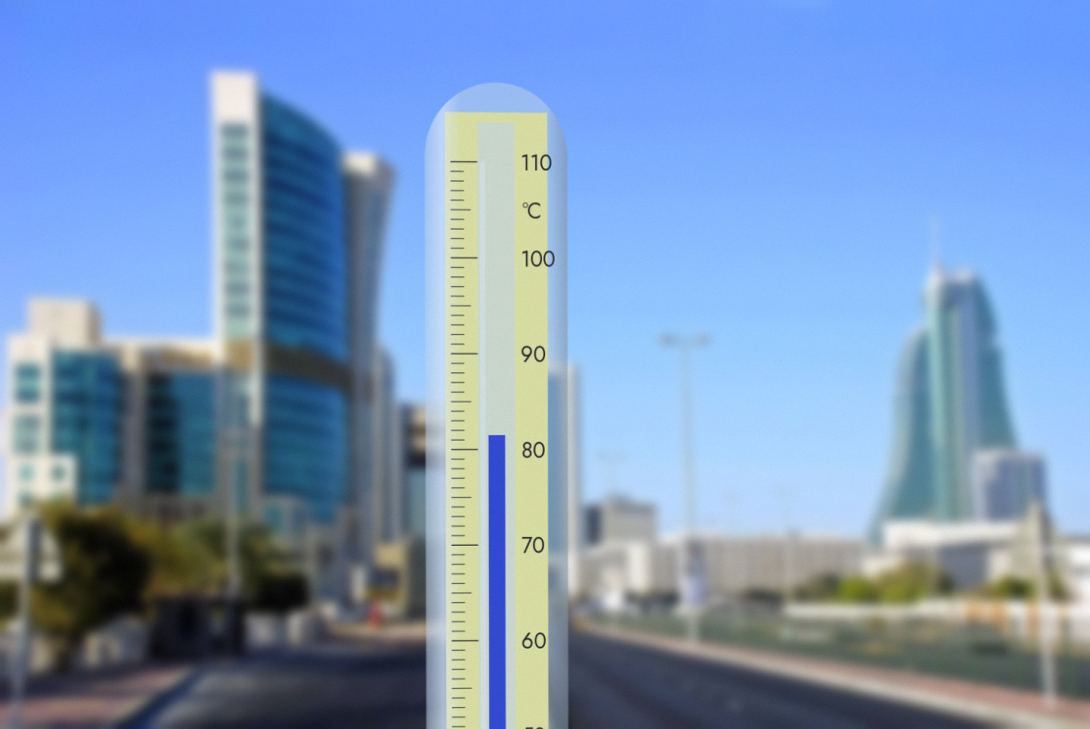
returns 81.5 (°C)
